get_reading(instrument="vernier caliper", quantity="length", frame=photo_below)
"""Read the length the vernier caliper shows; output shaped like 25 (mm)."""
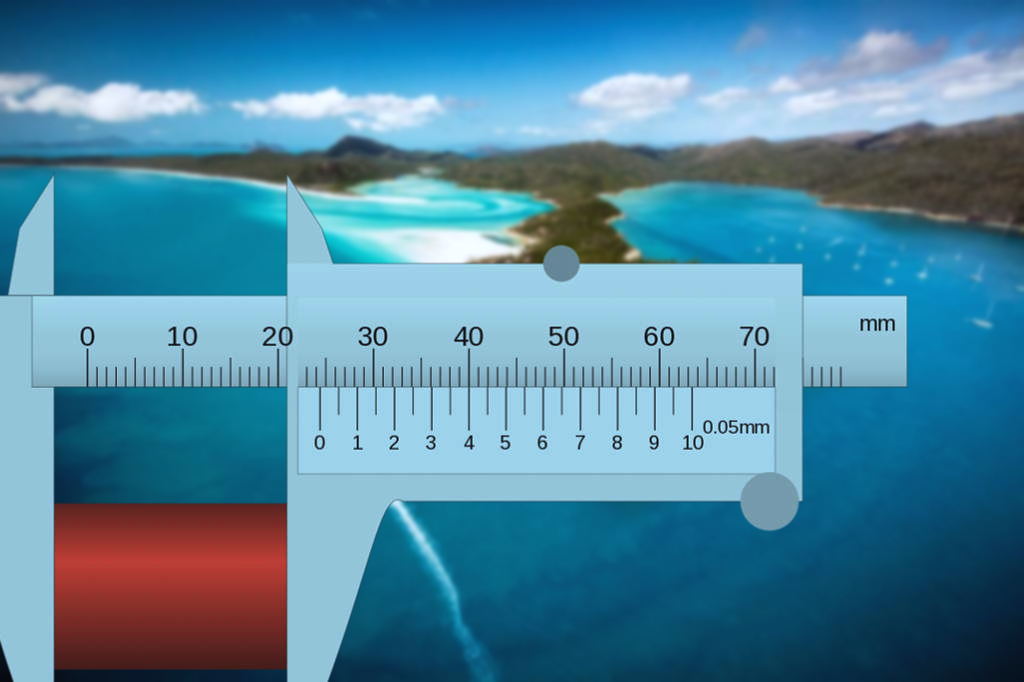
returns 24.4 (mm)
